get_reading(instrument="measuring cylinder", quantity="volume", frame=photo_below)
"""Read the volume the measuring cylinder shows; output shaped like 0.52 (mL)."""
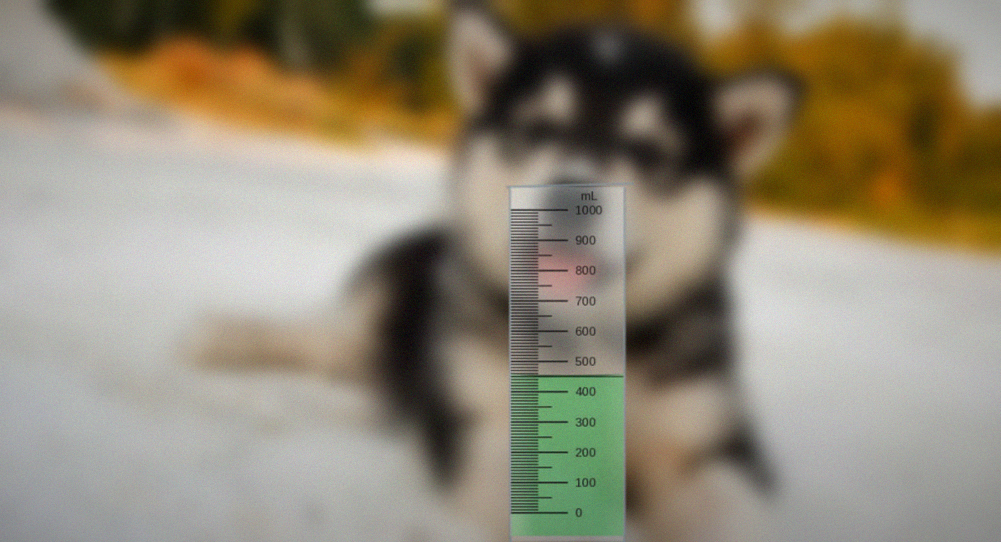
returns 450 (mL)
